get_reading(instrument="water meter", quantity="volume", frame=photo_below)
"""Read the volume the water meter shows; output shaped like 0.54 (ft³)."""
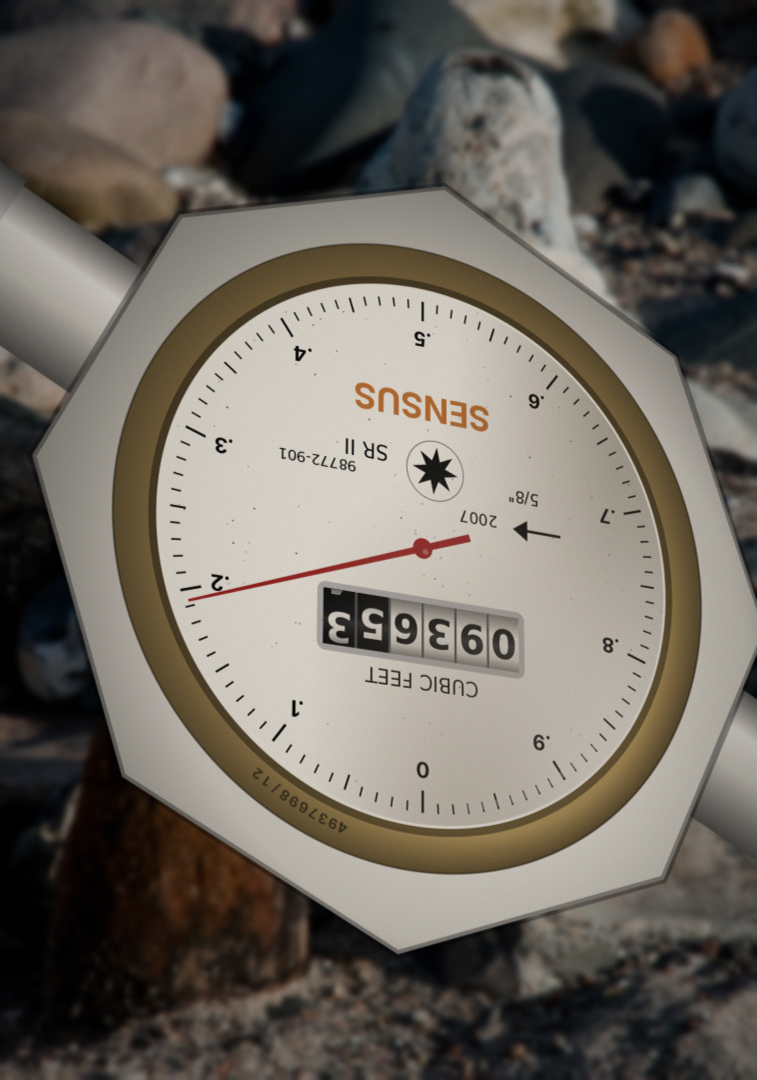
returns 93653.19 (ft³)
